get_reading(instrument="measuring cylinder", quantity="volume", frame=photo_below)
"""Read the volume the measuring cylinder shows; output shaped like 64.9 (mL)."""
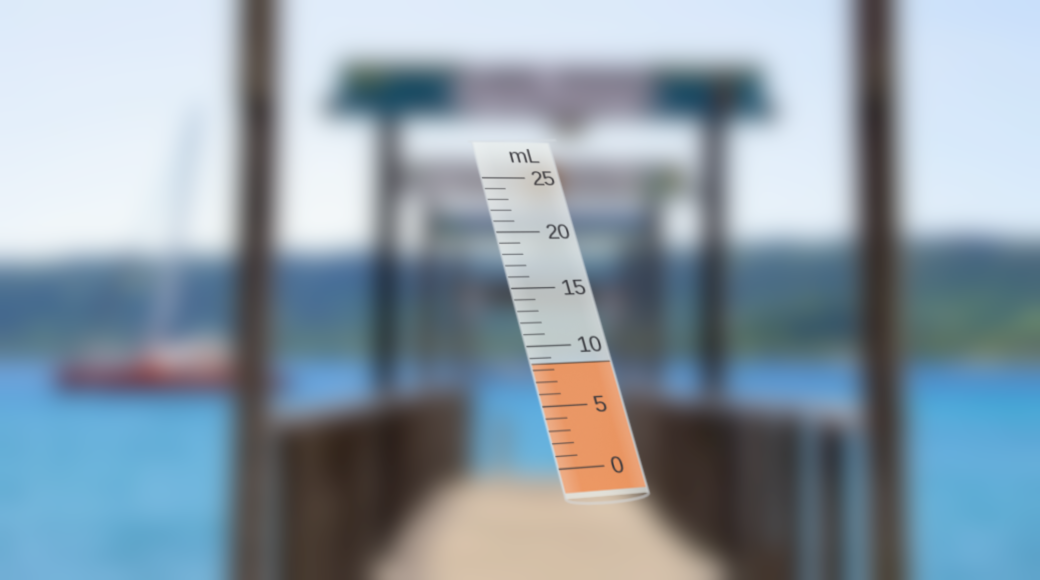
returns 8.5 (mL)
